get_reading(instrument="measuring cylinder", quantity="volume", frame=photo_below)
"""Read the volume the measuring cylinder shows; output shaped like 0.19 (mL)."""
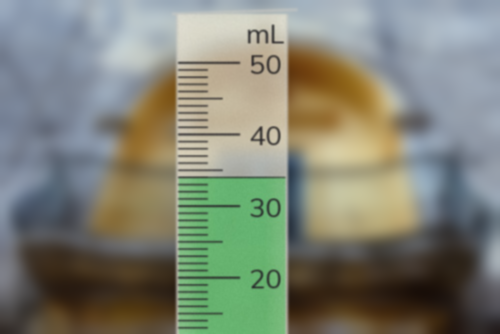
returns 34 (mL)
